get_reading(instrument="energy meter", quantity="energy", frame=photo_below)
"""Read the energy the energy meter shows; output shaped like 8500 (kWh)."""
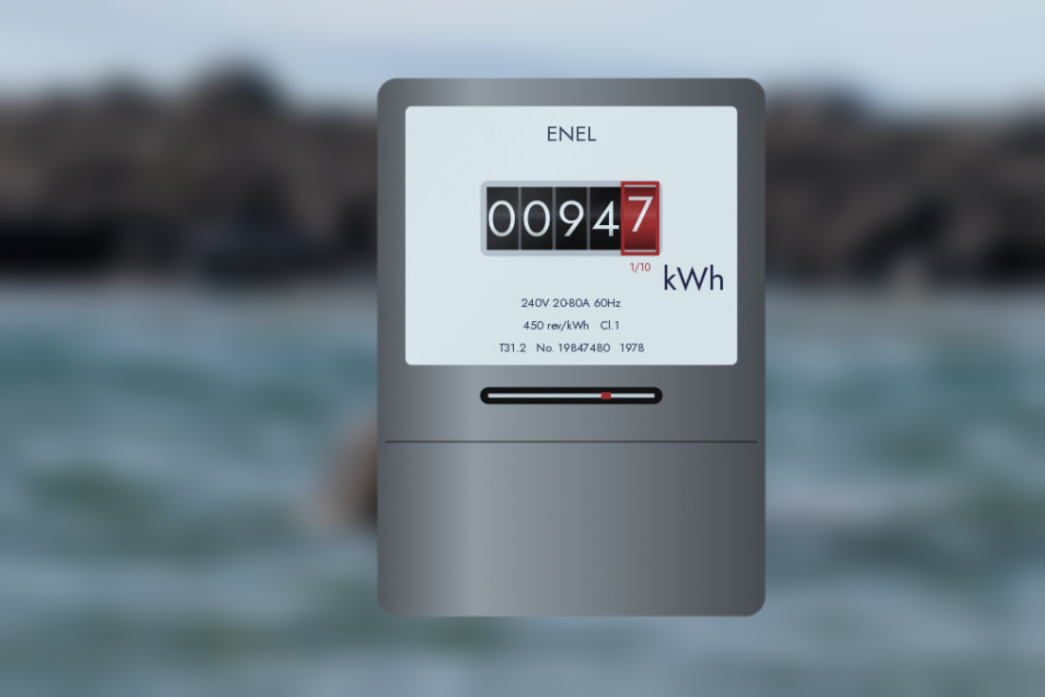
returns 94.7 (kWh)
